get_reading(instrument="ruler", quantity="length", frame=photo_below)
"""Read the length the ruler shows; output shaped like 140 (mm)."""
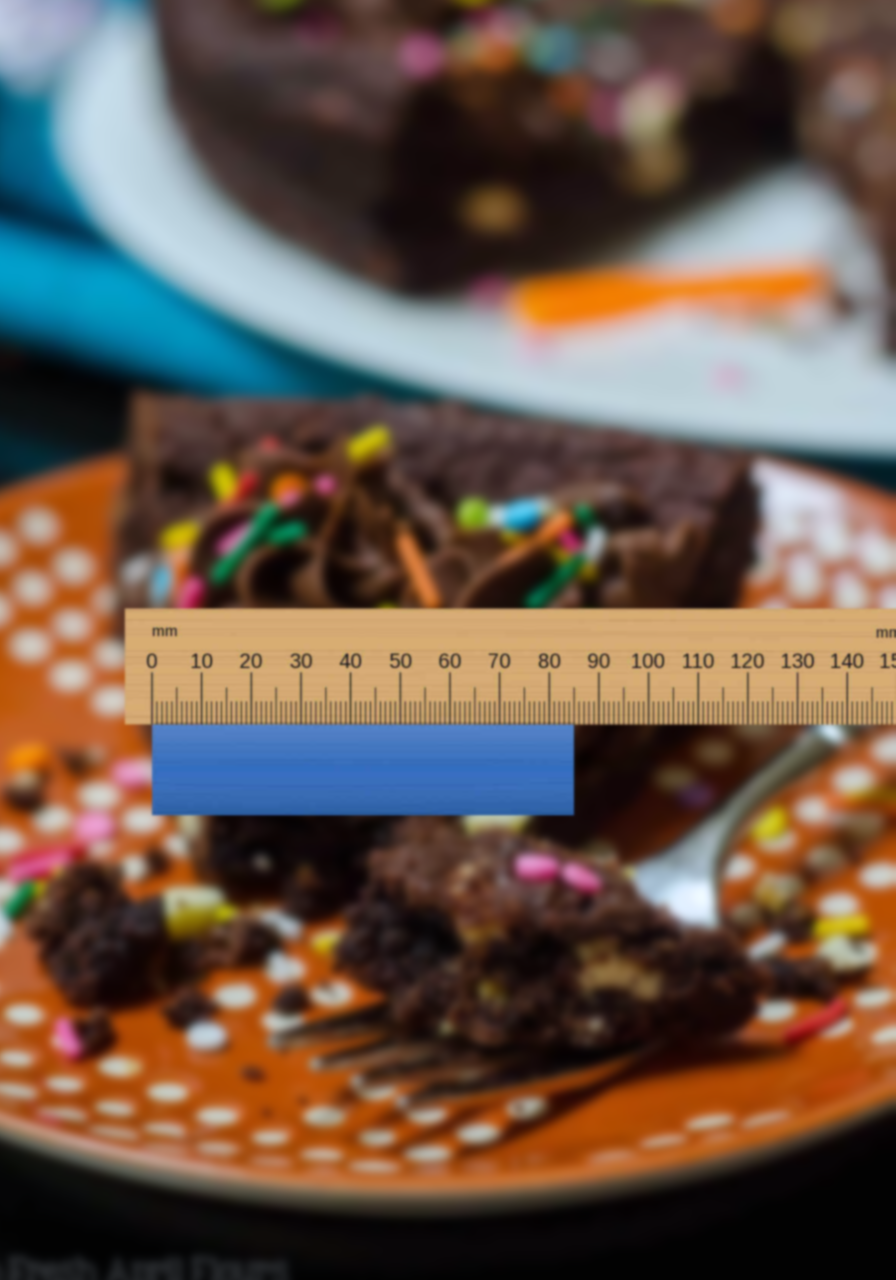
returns 85 (mm)
